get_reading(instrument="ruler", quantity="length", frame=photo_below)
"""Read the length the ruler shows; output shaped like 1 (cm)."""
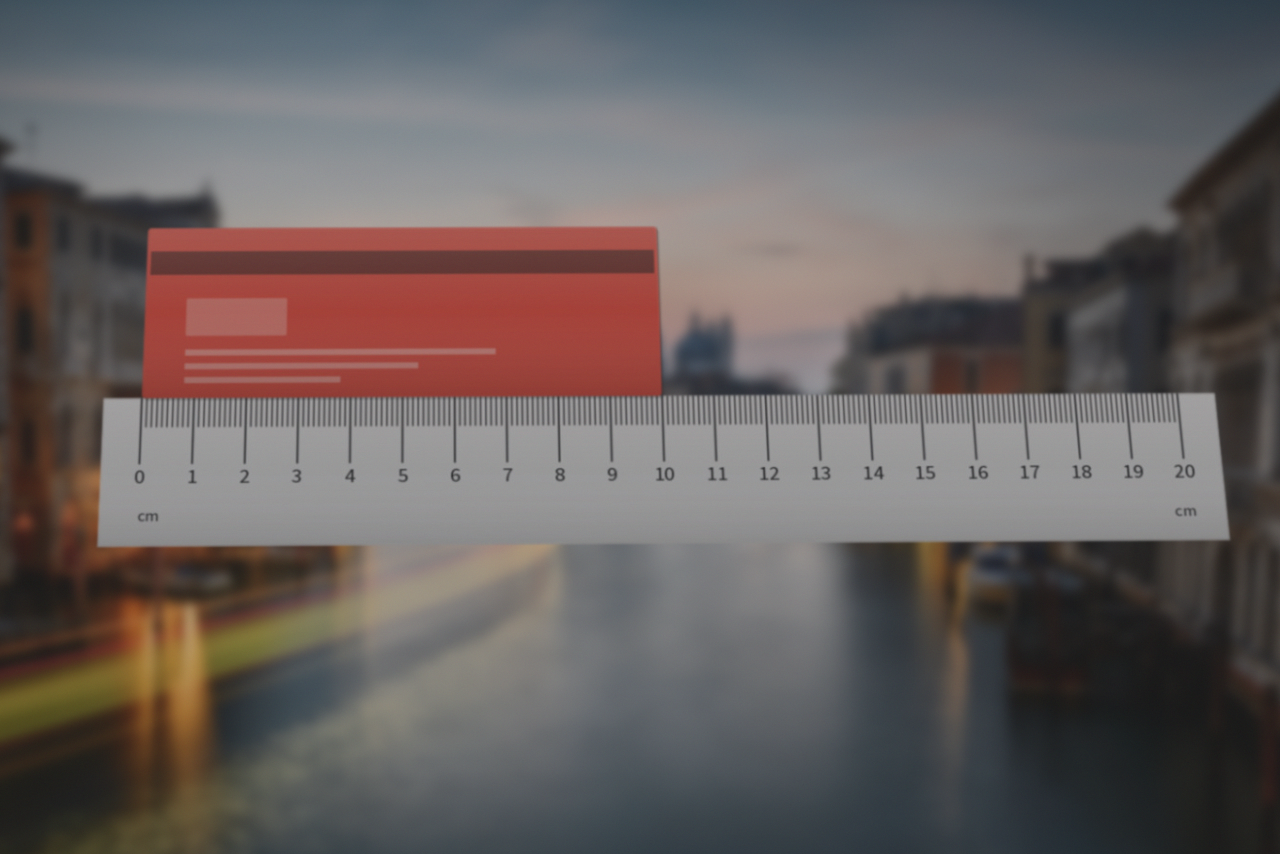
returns 10 (cm)
